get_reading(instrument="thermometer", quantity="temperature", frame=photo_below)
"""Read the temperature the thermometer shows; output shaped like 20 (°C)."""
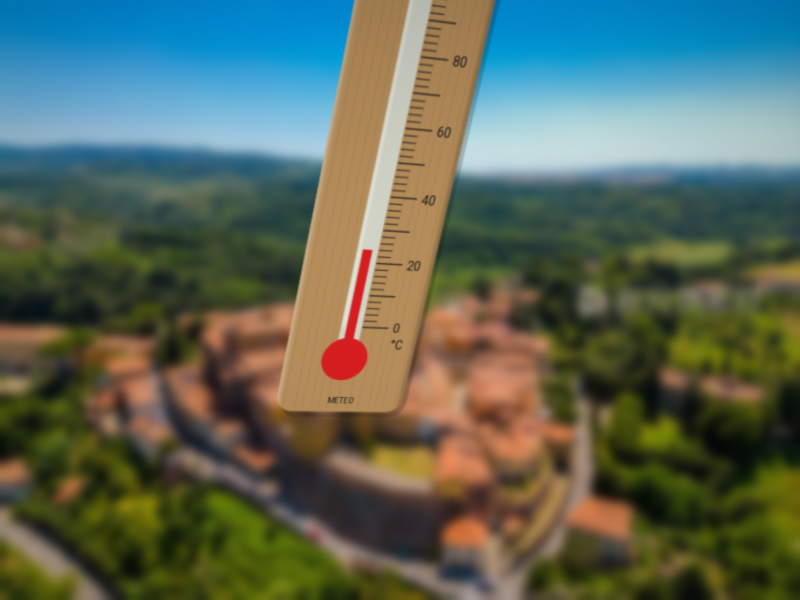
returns 24 (°C)
